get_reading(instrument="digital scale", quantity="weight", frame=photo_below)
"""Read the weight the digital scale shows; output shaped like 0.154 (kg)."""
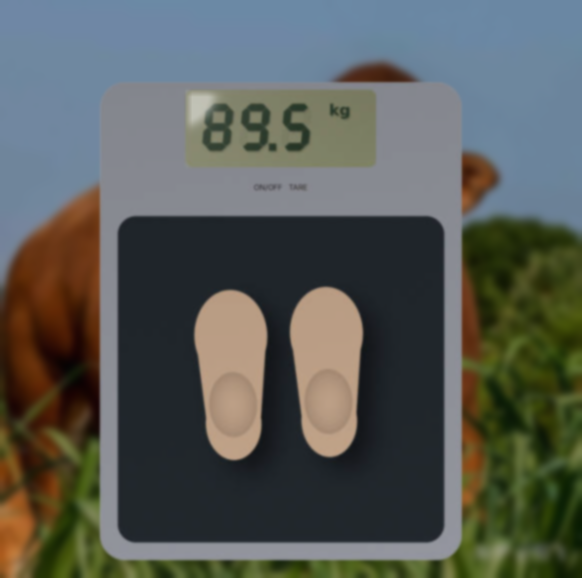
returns 89.5 (kg)
